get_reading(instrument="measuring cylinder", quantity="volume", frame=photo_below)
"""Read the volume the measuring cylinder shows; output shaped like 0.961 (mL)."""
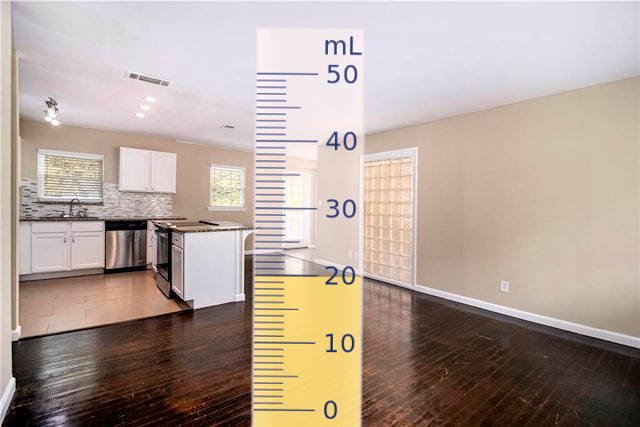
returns 20 (mL)
